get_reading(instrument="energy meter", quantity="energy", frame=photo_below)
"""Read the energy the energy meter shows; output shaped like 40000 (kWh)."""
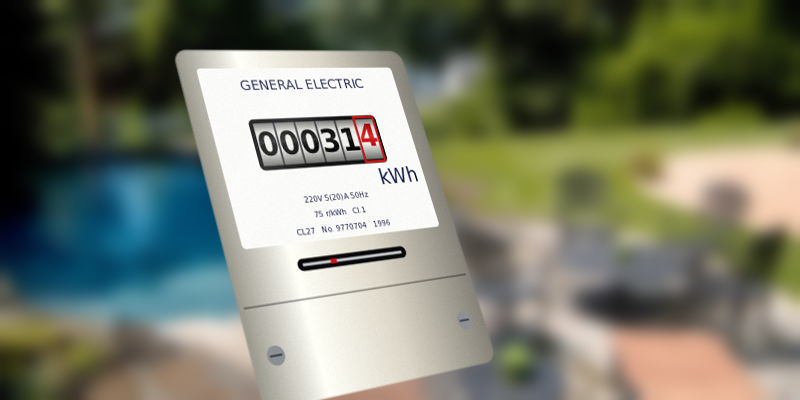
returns 31.4 (kWh)
